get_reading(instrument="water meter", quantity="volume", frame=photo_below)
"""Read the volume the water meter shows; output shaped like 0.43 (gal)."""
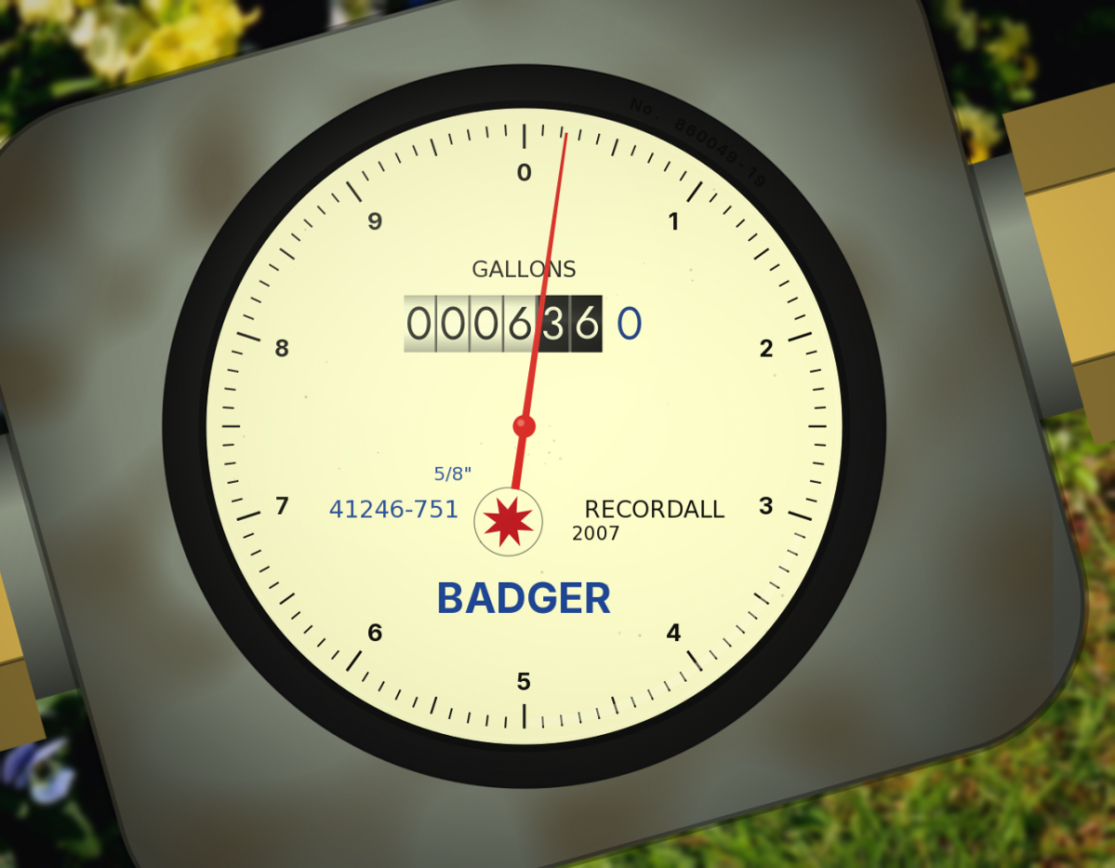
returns 6360.2 (gal)
